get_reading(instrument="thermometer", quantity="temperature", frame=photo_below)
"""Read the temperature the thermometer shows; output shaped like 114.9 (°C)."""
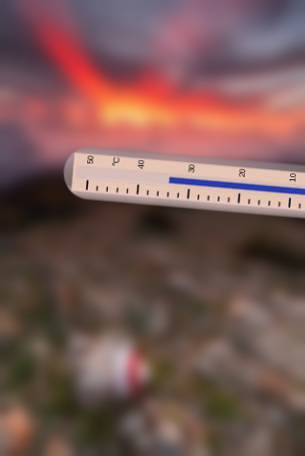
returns 34 (°C)
